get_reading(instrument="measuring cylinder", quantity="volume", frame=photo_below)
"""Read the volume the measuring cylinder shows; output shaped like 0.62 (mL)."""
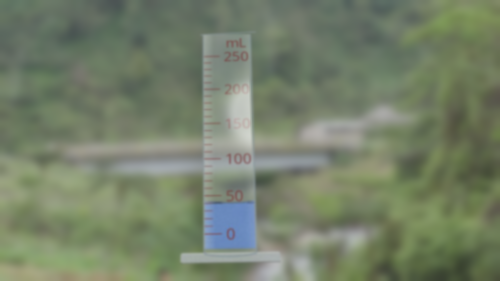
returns 40 (mL)
